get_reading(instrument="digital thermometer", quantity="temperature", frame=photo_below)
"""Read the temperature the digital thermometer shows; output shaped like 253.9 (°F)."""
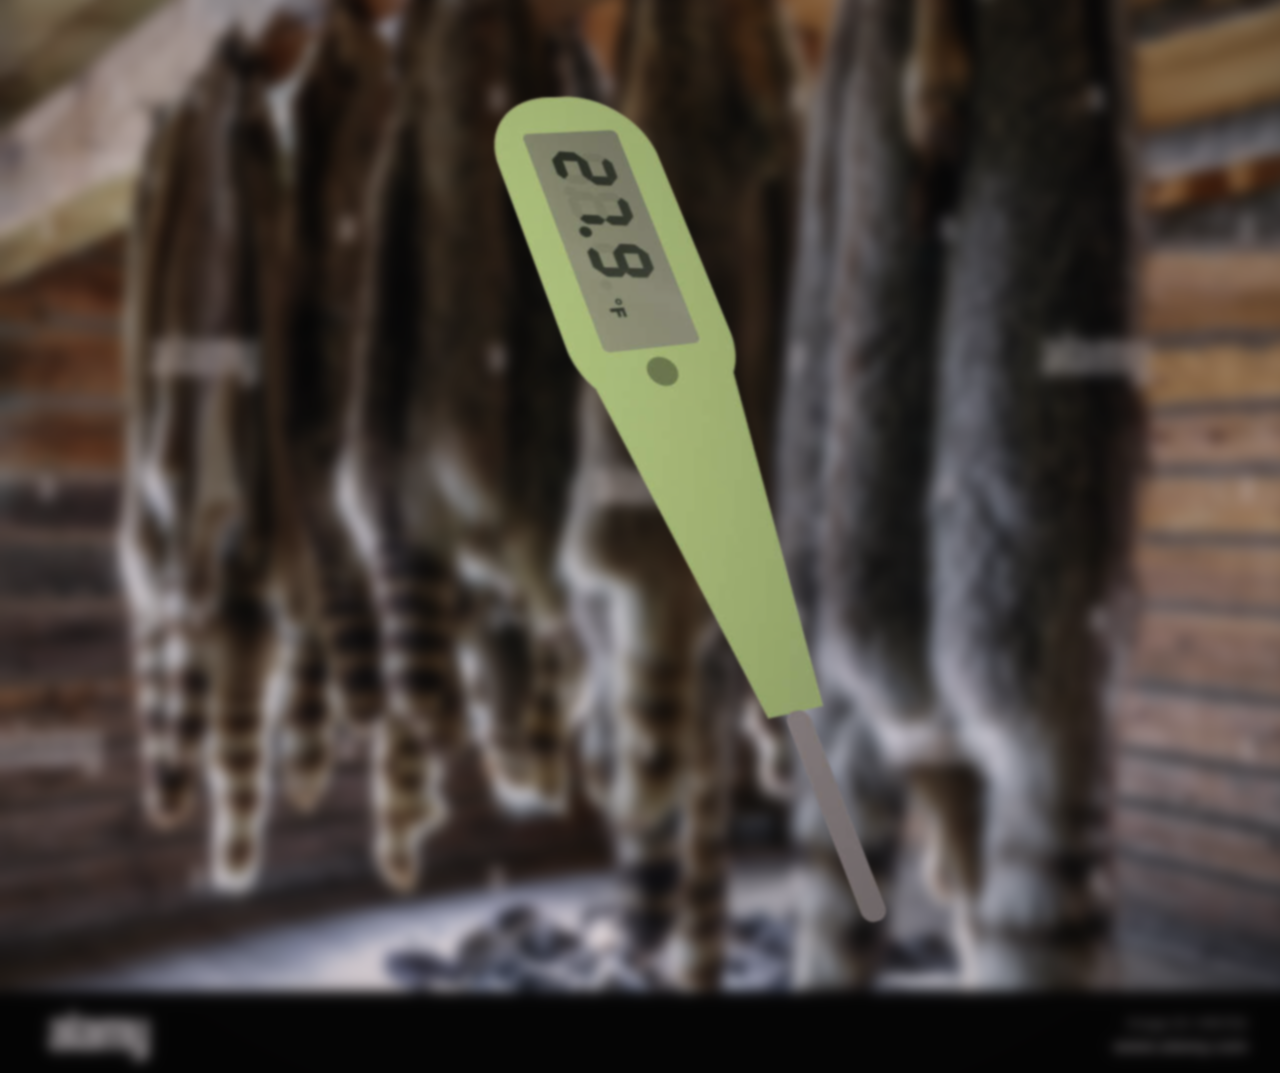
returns 27.9 (°F)
